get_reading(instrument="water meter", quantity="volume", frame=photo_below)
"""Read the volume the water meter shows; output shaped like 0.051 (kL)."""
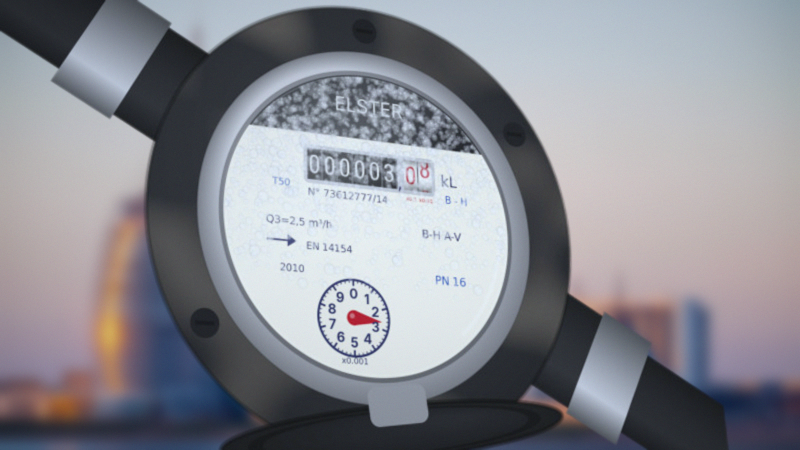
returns 3.082 (kL)
